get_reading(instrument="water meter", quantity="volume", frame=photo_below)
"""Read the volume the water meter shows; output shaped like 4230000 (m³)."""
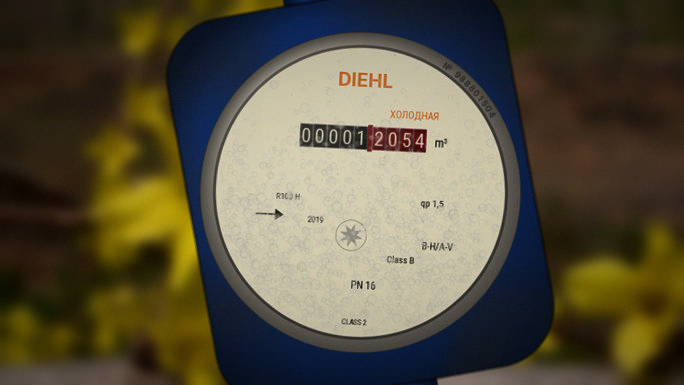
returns 1.2054 (m³)
